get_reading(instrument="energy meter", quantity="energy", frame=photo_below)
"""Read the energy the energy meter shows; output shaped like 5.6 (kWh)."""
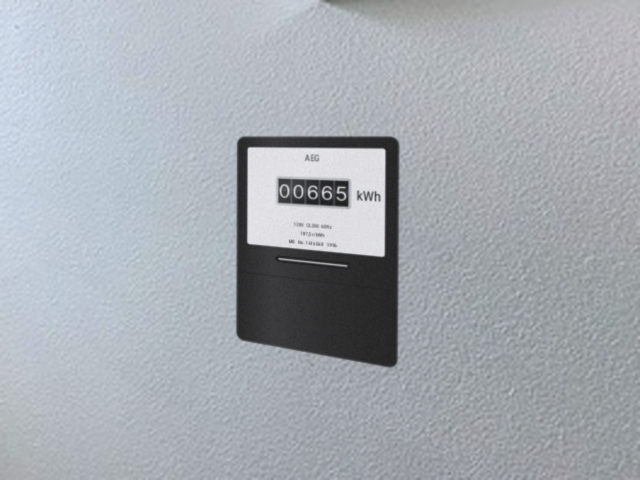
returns 665 (kWh)
